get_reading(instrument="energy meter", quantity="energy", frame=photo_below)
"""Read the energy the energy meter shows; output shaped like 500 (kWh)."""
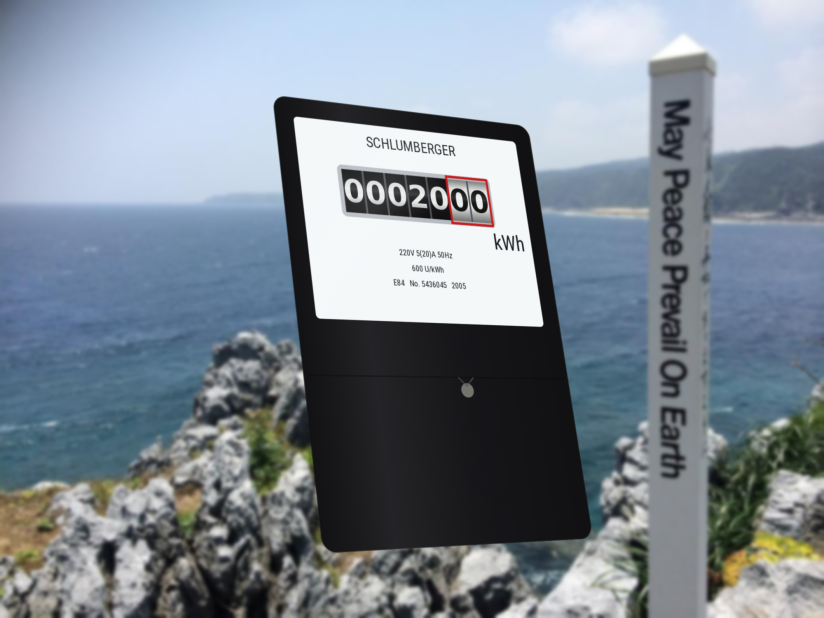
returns 20.00 (kWh)
